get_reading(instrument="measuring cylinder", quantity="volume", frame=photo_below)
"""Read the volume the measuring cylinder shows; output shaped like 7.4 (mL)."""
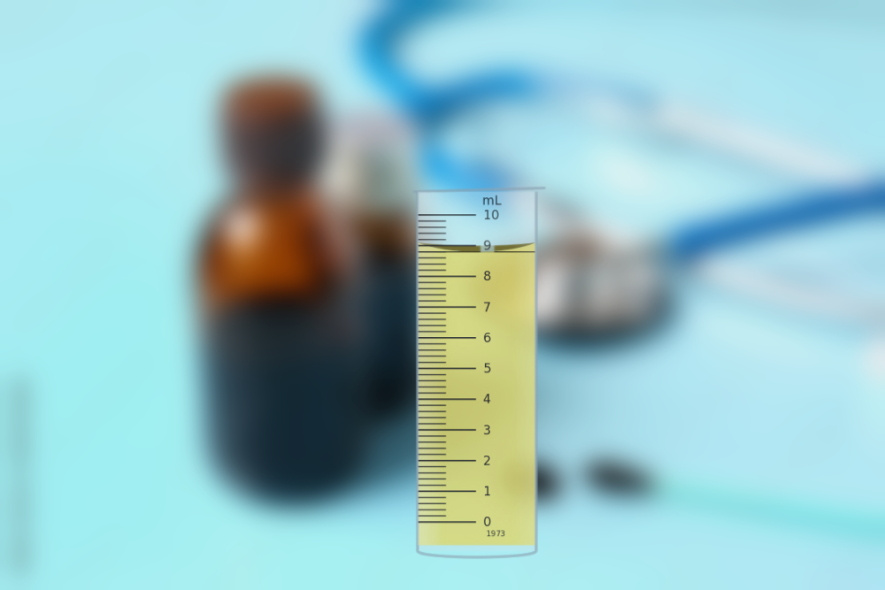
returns 8.8 (mL)
